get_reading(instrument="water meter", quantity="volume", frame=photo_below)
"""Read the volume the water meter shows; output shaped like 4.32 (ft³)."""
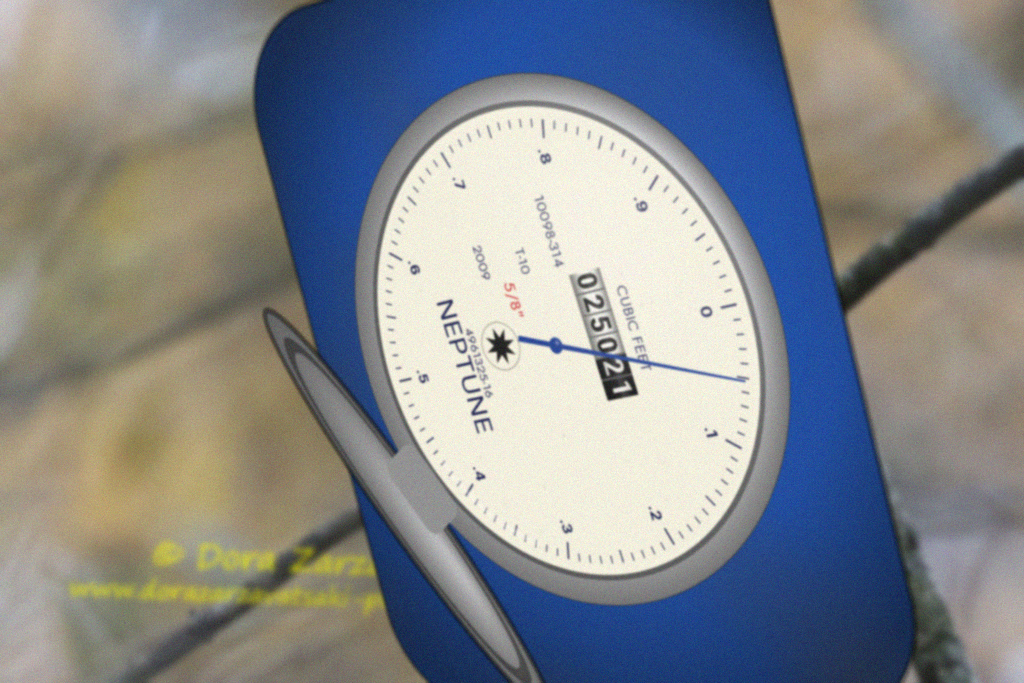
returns 25021.05 (ft³)
